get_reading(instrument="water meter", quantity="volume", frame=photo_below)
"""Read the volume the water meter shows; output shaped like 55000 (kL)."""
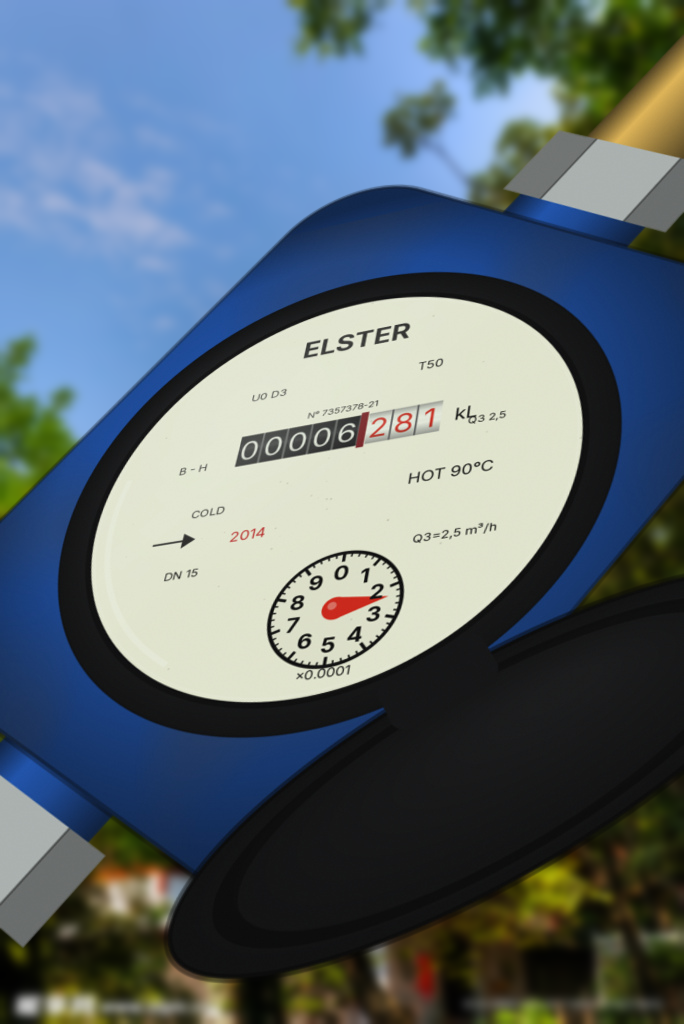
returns 6.2812 (kL)
